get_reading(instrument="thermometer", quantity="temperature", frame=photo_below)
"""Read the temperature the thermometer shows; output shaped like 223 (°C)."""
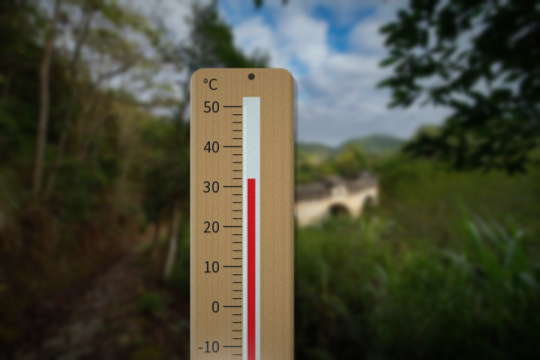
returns 32 (°C)
